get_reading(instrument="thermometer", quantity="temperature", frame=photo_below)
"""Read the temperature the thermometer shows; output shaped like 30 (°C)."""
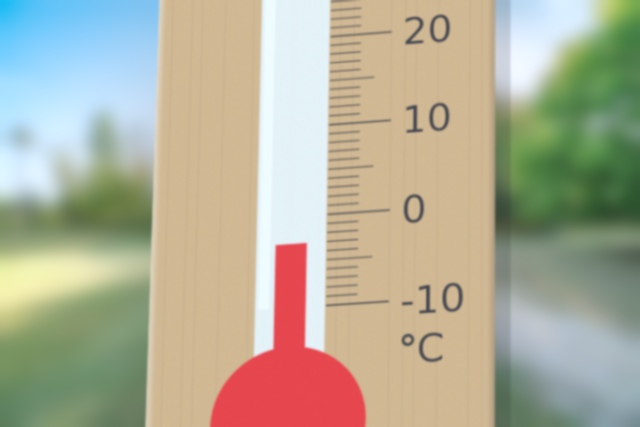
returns -3 (°C)
